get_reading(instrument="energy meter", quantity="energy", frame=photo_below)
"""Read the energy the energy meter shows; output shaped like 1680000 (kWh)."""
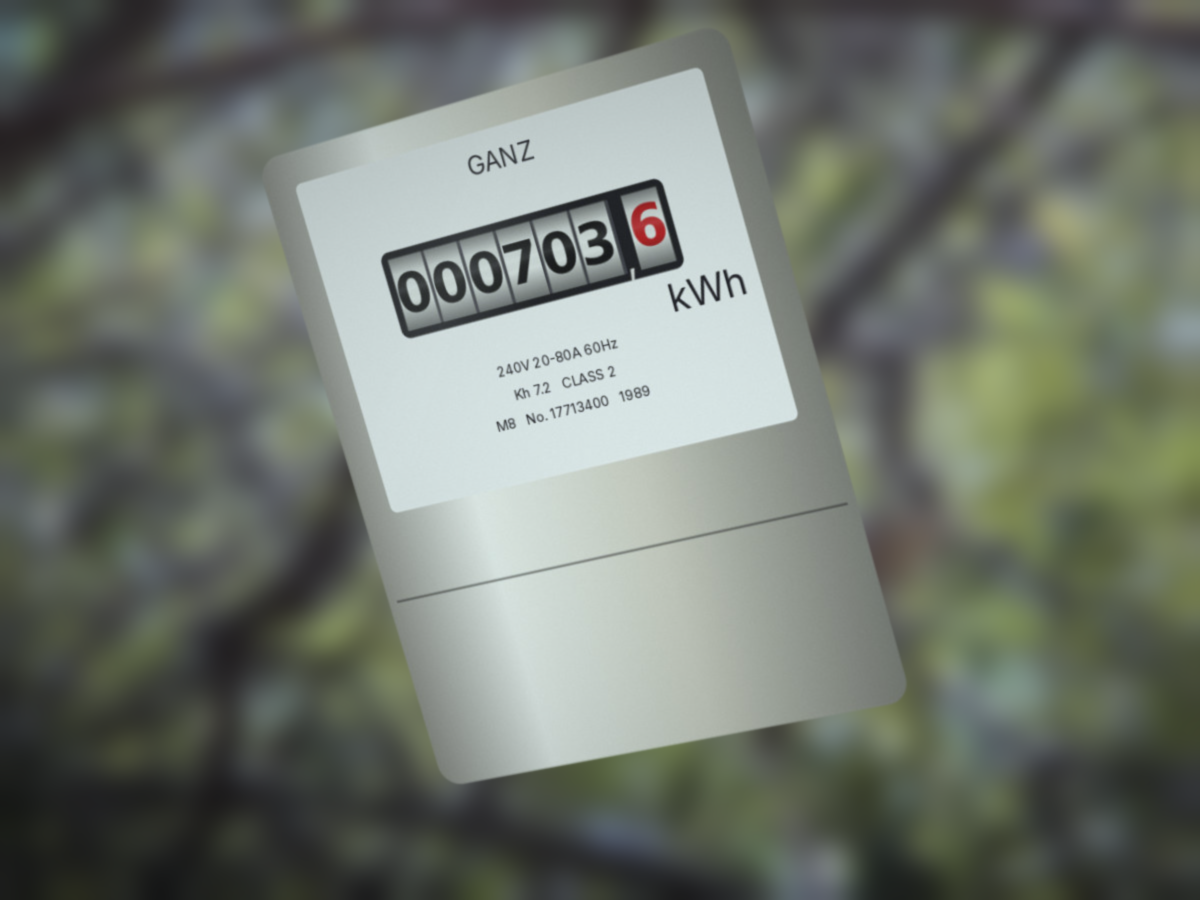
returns 703.6 (kWh)
